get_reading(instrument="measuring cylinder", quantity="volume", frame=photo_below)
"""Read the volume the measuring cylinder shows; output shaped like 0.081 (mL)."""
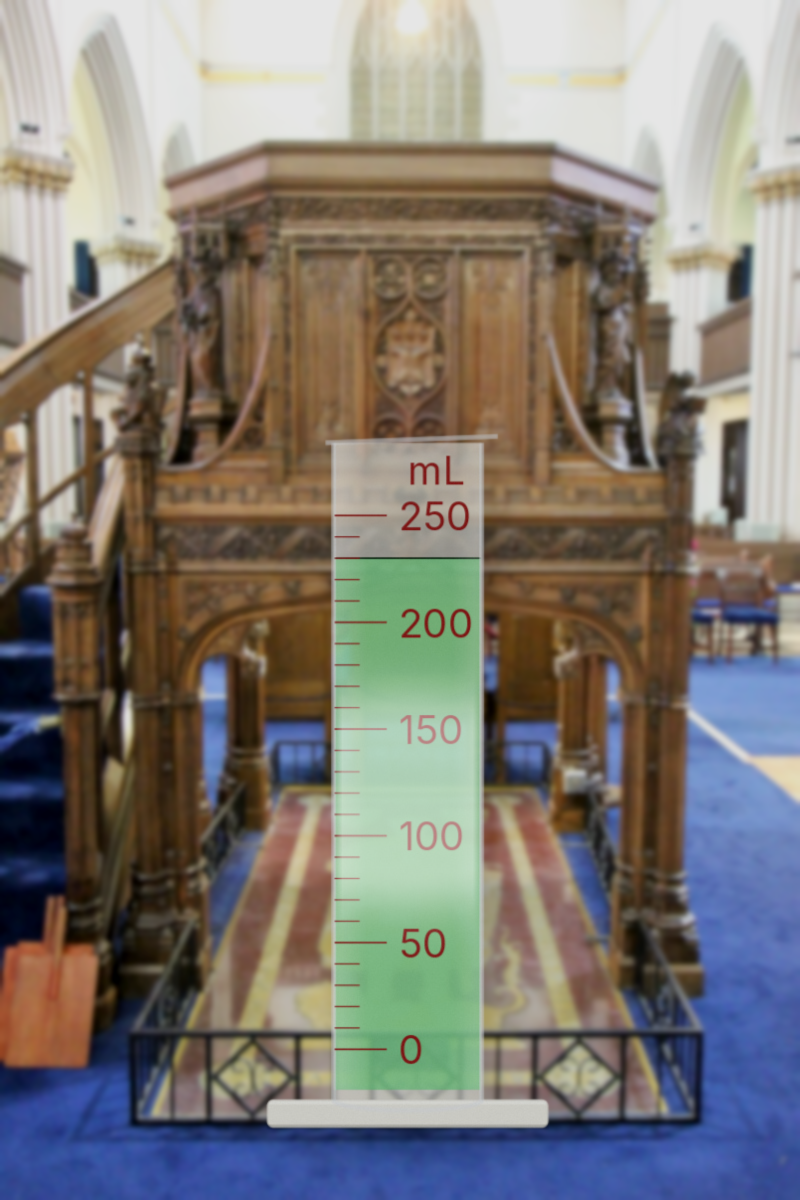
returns 230 (mL)
